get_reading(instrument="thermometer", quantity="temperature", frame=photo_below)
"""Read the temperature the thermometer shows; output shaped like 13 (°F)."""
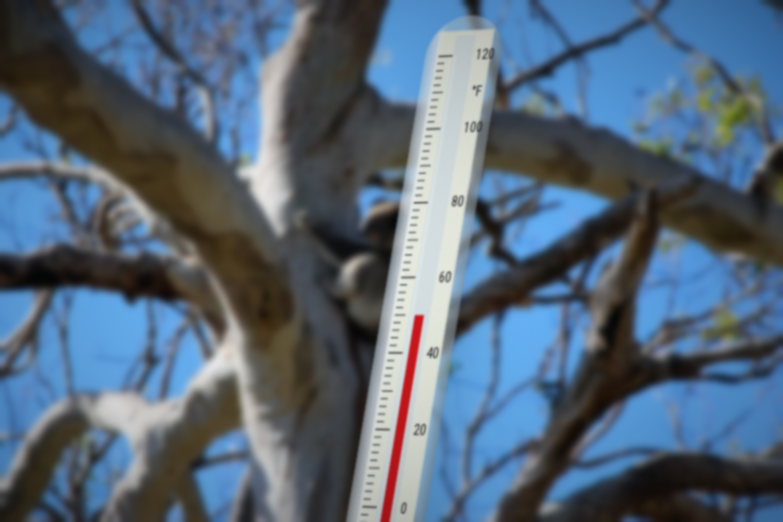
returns 50 (°F)
